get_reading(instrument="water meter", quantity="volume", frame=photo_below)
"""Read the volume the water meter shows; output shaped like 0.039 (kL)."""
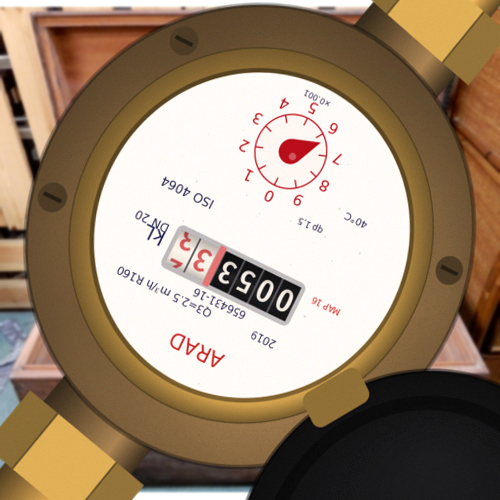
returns 53.326 (kL)
